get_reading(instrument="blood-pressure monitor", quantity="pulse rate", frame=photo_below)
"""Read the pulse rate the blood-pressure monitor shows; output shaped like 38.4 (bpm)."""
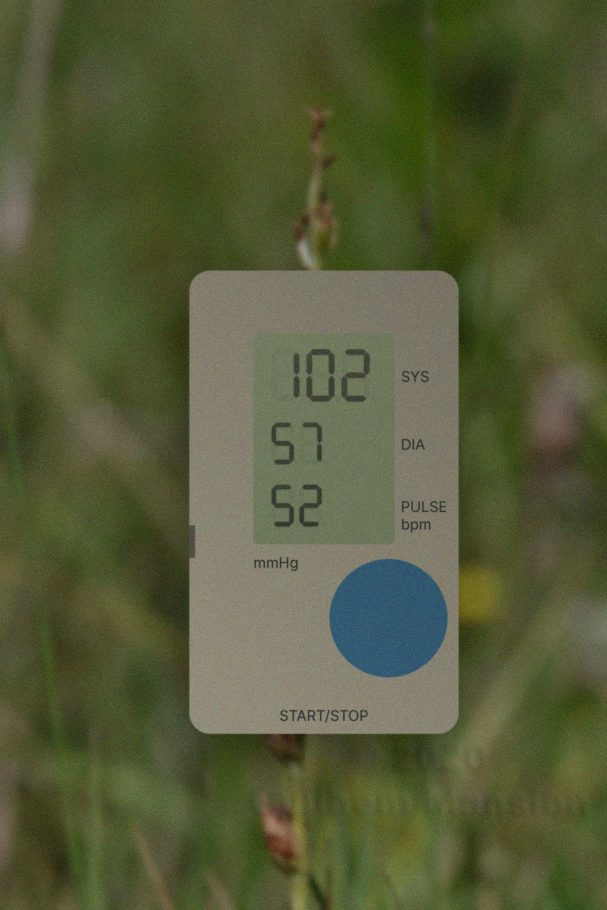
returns 52 (bpm)
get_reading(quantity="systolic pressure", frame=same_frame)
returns 102 (mmHg)
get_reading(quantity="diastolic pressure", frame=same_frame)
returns 57 (mmHg)
